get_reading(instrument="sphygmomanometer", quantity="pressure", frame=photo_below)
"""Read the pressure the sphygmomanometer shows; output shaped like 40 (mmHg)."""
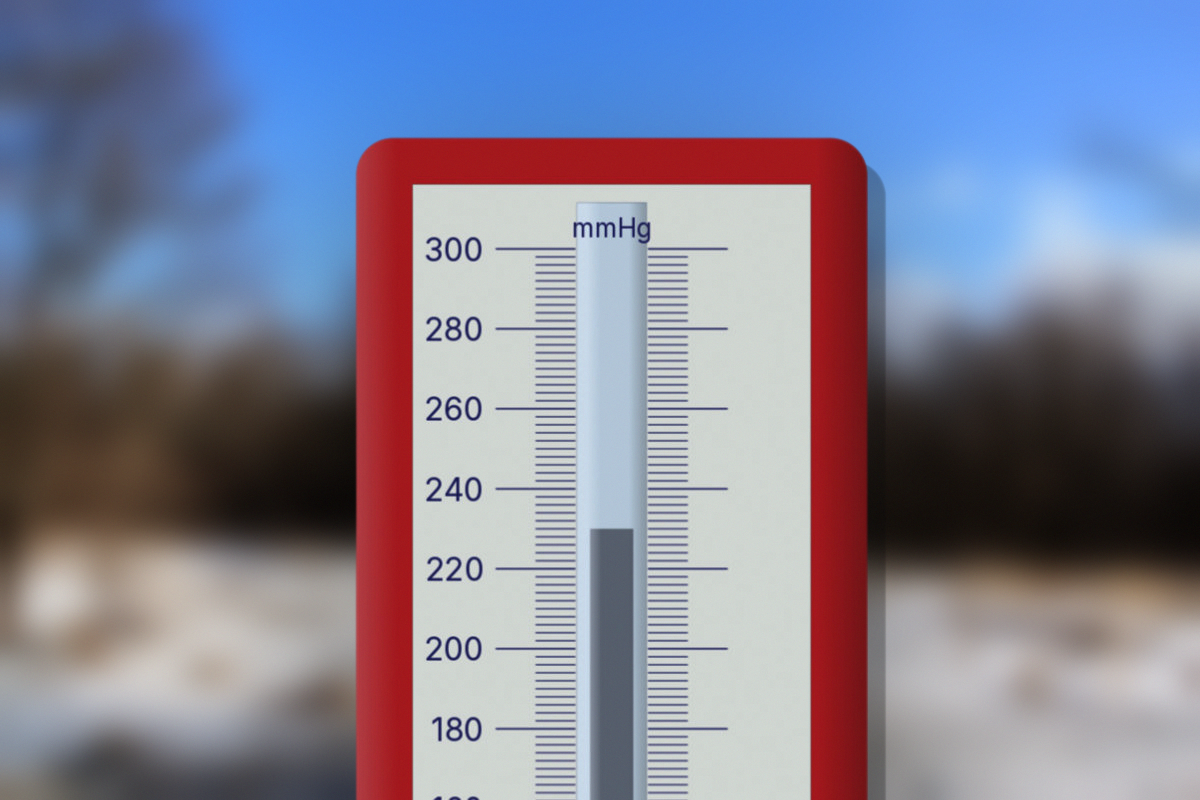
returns 230 (mmHg)
